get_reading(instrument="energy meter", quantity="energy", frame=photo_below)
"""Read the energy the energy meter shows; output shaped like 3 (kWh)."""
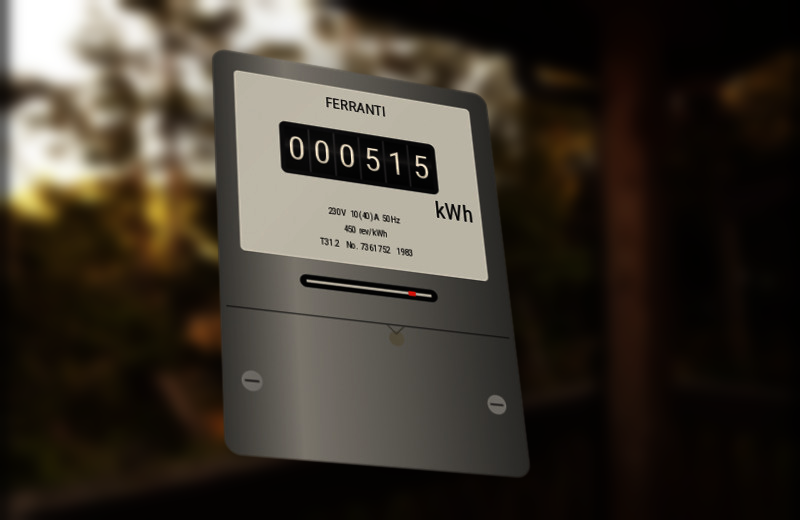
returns 515 (kWh)
